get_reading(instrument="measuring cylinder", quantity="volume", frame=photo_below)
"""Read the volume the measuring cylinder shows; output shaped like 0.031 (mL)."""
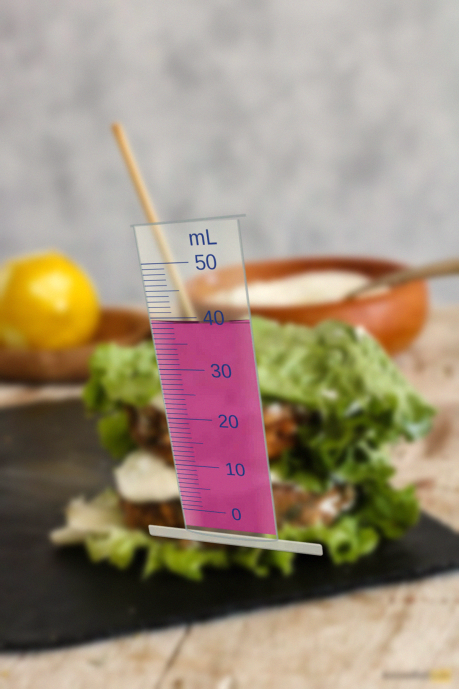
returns 39 (mL)
